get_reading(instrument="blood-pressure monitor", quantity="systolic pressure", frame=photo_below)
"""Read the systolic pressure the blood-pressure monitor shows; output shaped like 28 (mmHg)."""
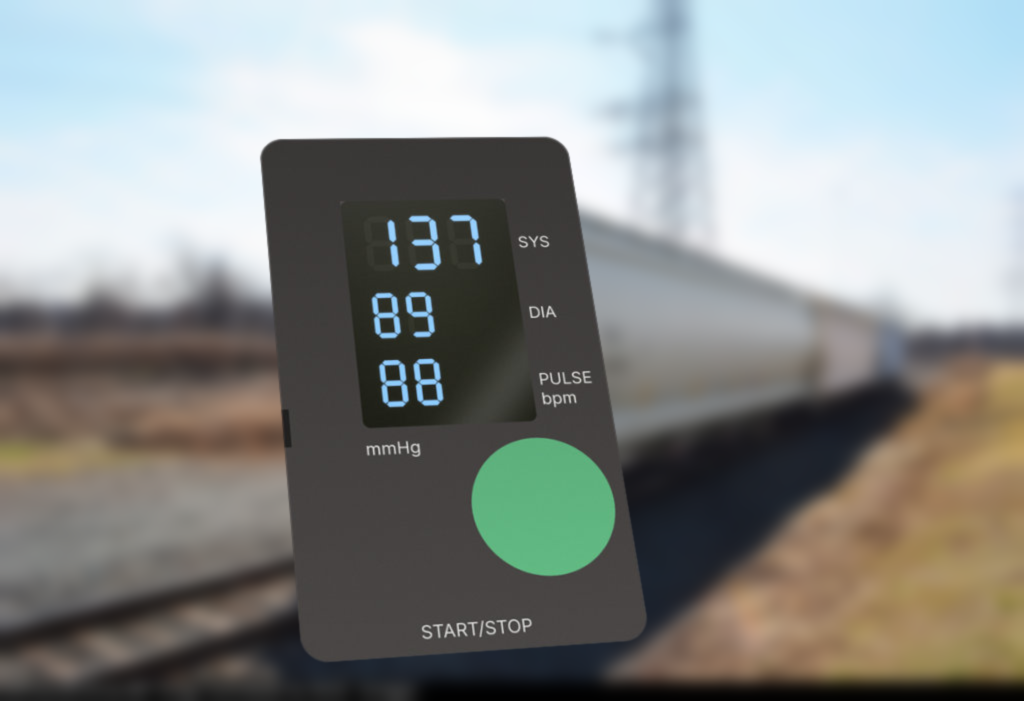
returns 137 (mmHg)
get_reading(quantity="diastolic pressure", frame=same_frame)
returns 89 (mmHg)
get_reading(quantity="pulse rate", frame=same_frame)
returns 88 (bpm)
